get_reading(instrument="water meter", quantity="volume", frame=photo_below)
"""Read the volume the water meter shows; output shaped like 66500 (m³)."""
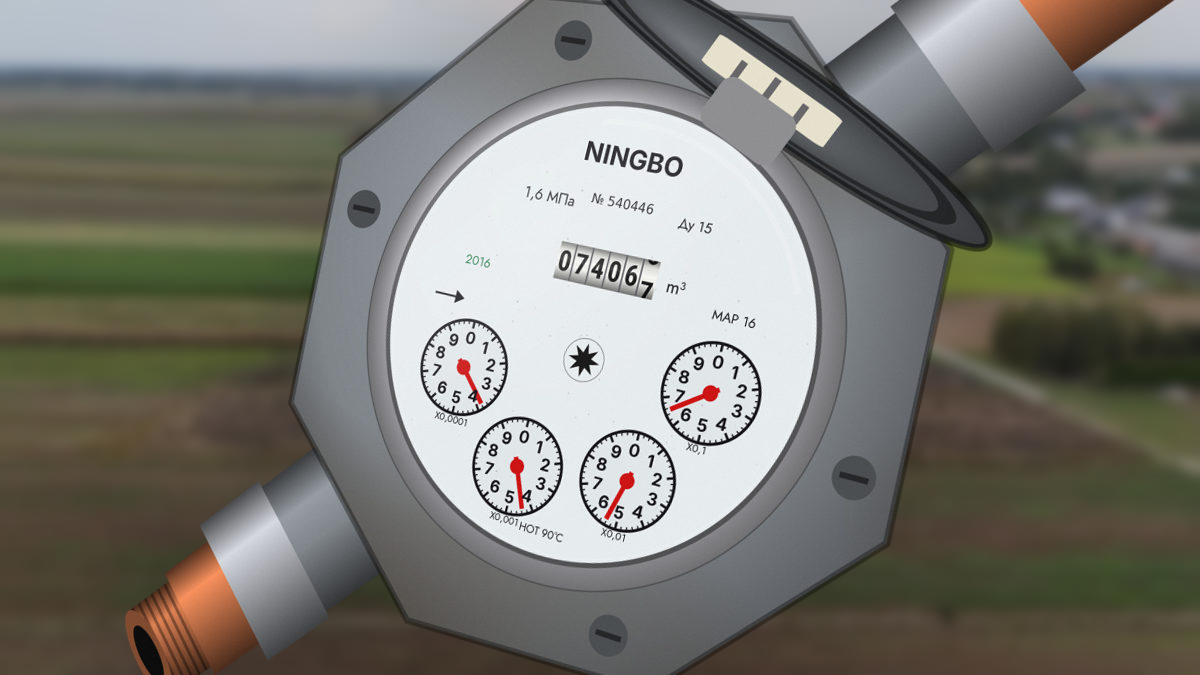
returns 74066.6543 (m³)
